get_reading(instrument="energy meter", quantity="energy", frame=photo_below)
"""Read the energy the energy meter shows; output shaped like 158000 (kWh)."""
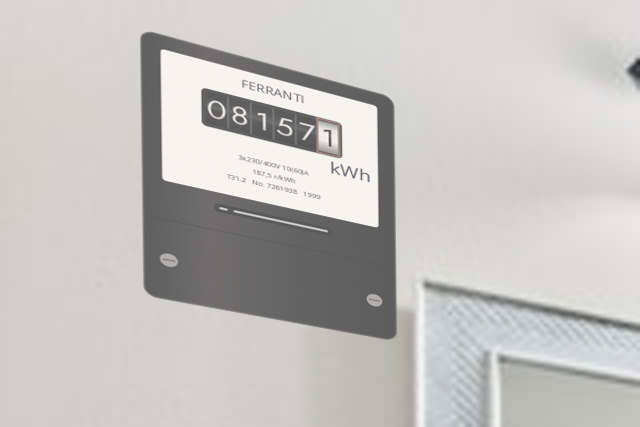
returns 8157.1 (kWh)
